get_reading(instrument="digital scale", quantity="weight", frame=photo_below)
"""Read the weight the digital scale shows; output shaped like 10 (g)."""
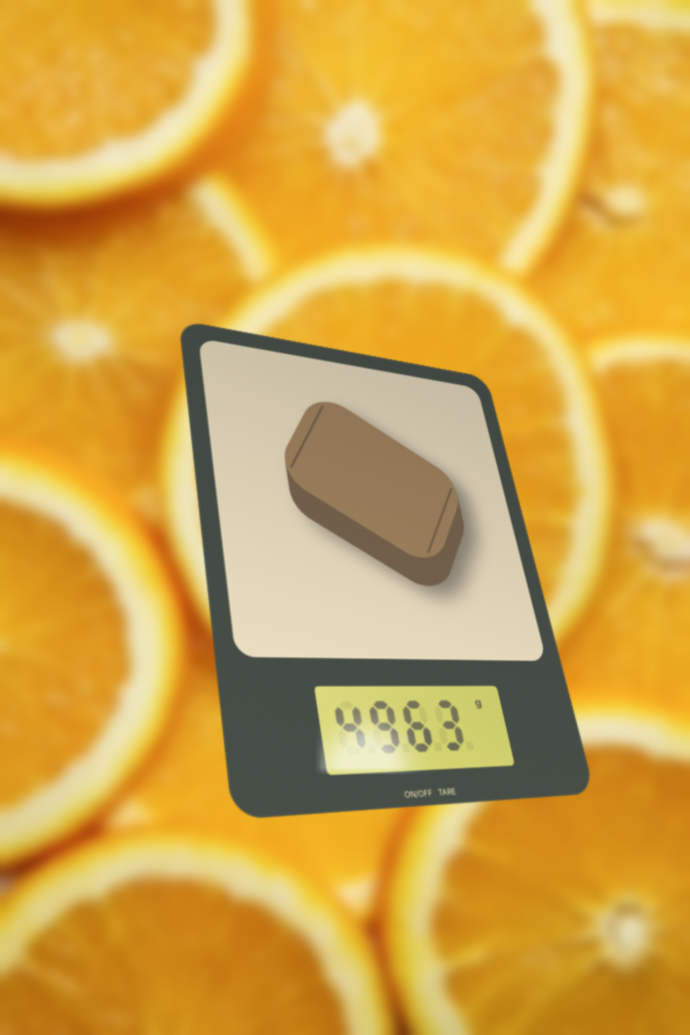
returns 4963 (g)
